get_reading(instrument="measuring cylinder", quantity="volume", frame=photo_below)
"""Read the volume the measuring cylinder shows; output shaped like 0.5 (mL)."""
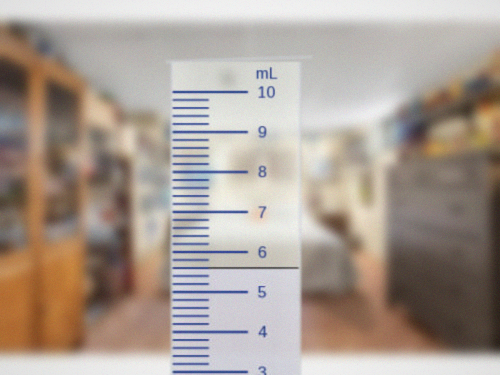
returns 5.6 (mL)
